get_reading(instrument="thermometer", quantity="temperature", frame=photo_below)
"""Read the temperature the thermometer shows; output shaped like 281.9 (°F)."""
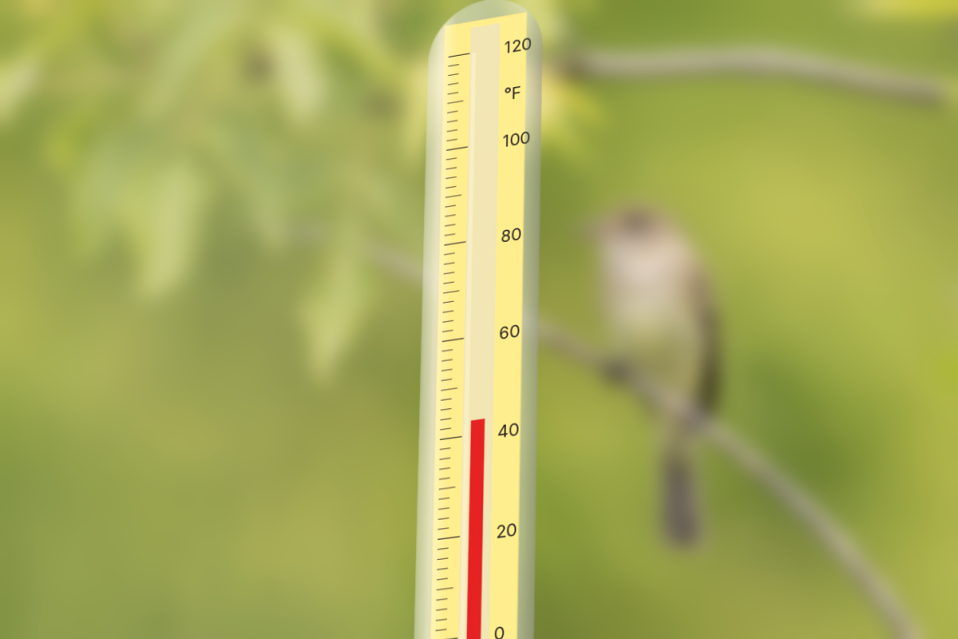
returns 43 (°F)
